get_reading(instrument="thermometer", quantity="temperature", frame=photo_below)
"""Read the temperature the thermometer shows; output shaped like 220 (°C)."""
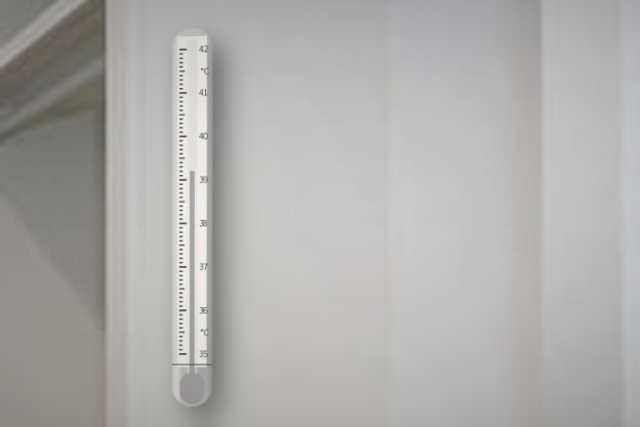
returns 39.2 (°C)
